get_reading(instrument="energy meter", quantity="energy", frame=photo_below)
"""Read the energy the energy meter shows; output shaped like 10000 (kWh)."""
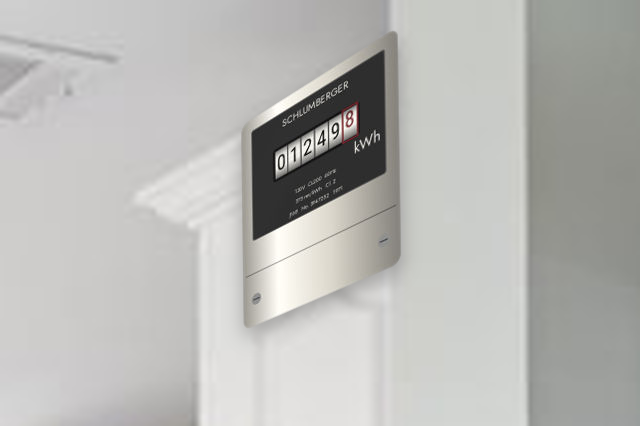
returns 1249.8 (kWh)
